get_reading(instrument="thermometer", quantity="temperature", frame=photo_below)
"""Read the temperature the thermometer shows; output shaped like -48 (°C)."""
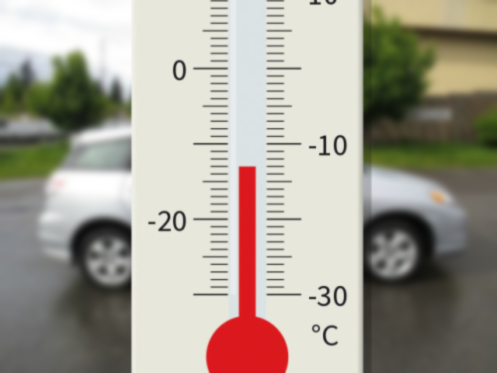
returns -13 (°C)
